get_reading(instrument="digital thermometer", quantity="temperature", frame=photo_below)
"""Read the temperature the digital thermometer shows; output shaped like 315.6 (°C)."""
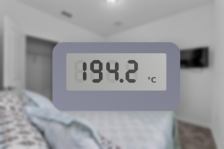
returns 194.2 (°C)
